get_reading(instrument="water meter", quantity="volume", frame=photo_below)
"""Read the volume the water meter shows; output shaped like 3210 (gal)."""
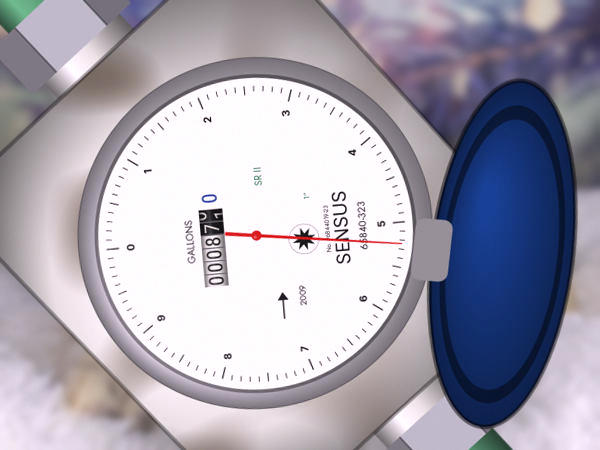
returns 8705.2 (gal)
